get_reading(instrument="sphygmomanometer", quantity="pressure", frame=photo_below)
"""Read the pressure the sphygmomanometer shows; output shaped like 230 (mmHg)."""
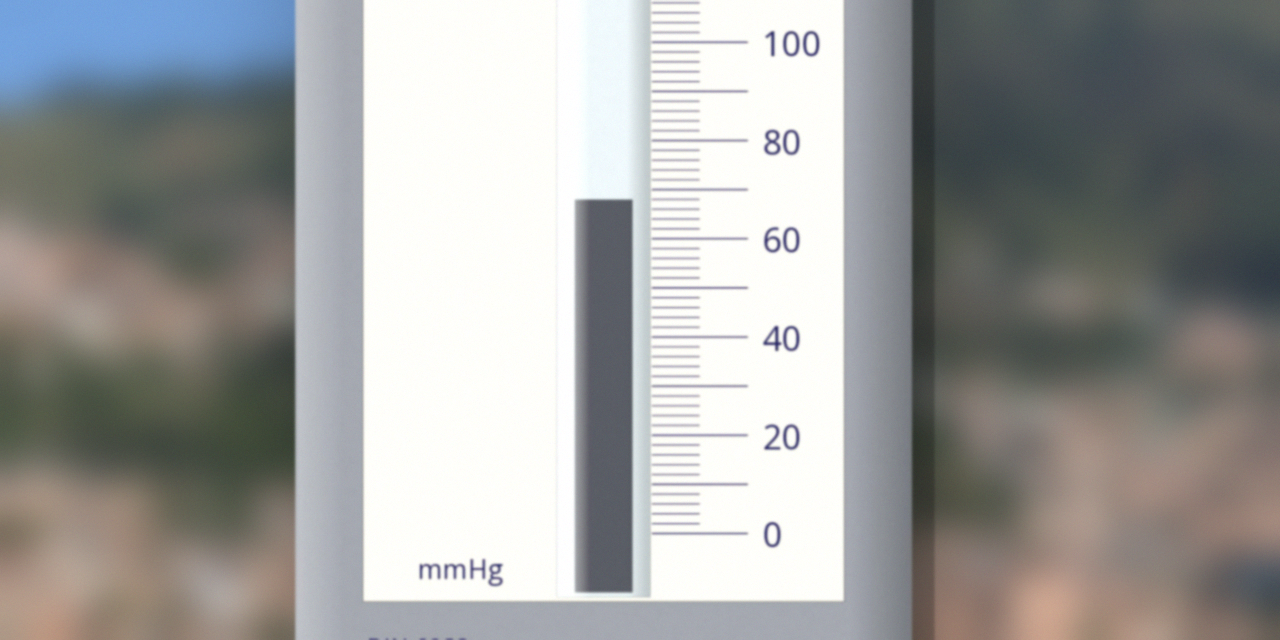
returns 68 (mmHg)
